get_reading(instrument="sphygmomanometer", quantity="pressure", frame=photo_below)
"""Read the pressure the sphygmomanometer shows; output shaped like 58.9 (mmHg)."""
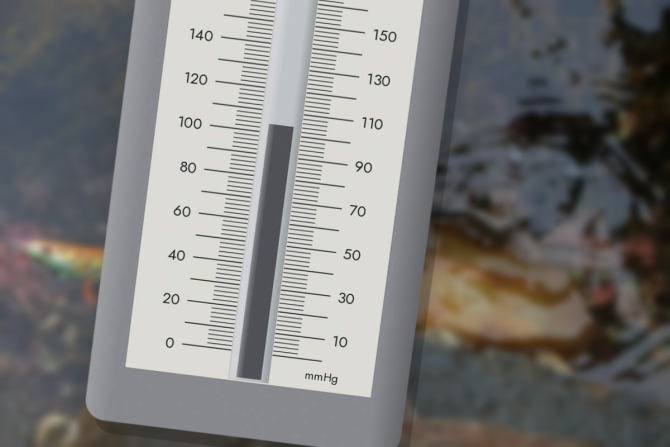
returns 104 (mmHg)
